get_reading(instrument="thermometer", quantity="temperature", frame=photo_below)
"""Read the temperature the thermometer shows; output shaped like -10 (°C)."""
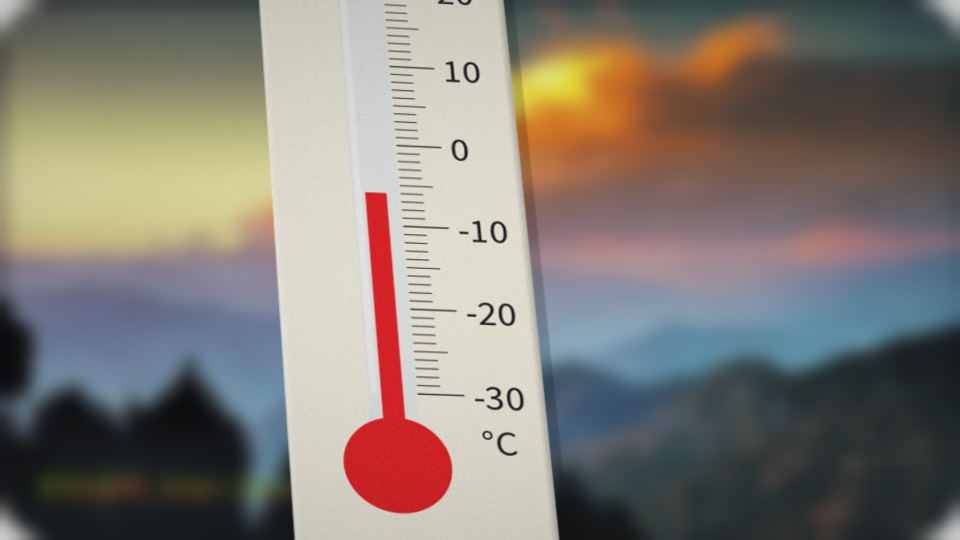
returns -6 (°C)
